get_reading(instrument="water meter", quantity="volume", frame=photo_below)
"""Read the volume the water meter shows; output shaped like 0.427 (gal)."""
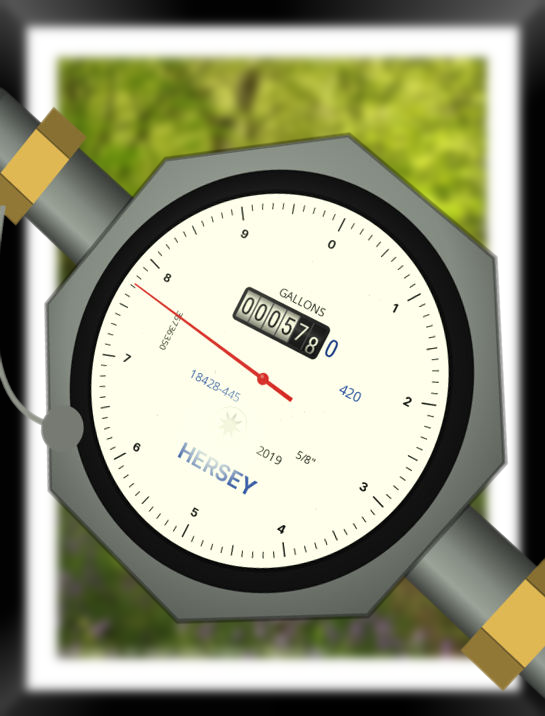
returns 5777.7 (gal)
